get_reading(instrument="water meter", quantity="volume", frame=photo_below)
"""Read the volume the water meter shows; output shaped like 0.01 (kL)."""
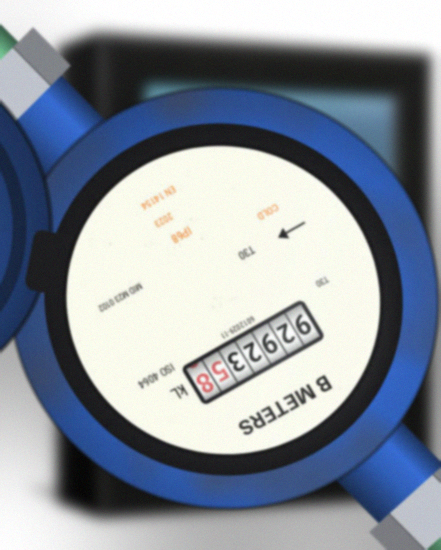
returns 92923.58 (kL)
